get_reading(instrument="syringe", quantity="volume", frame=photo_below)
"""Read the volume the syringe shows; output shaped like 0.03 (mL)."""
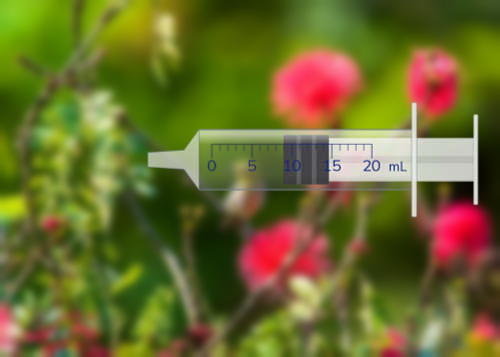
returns 9 (mL)
